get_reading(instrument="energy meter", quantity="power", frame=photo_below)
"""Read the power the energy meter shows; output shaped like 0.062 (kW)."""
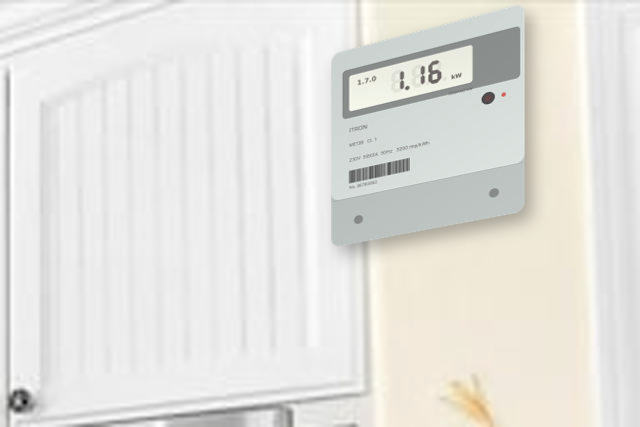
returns 1.16 (kW)
